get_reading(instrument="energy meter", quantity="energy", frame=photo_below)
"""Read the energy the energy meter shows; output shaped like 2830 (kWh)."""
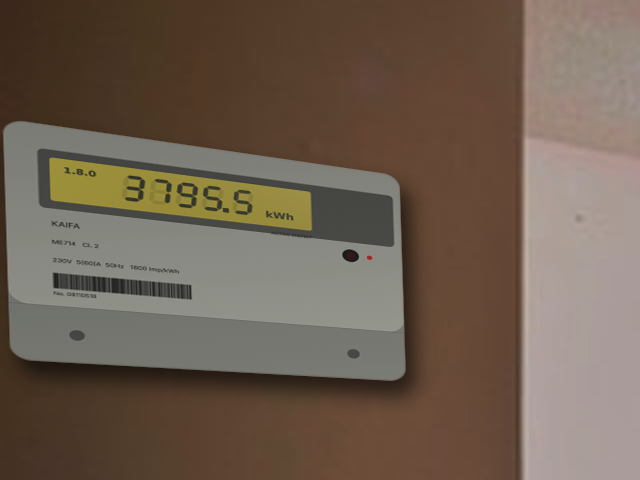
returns 3795.5 (kWh)
